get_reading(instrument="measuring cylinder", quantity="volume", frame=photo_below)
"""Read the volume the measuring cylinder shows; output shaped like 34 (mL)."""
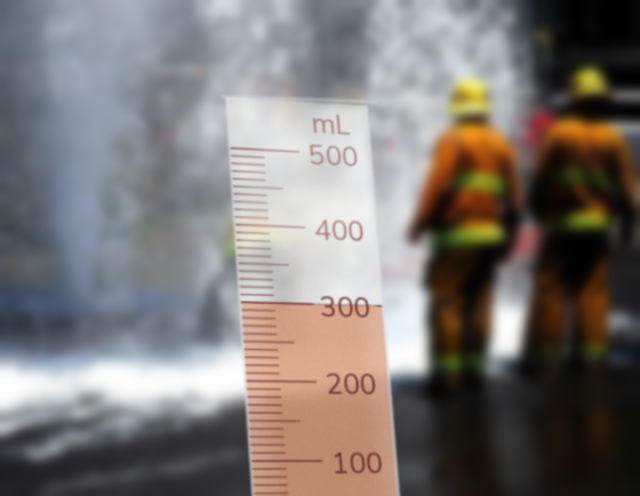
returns 300 (mL)
